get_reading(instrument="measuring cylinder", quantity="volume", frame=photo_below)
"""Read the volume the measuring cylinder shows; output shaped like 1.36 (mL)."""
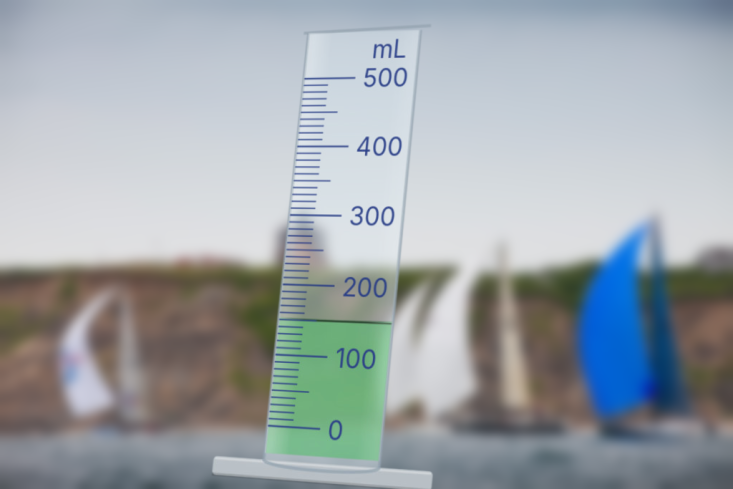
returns 150 (mL)
